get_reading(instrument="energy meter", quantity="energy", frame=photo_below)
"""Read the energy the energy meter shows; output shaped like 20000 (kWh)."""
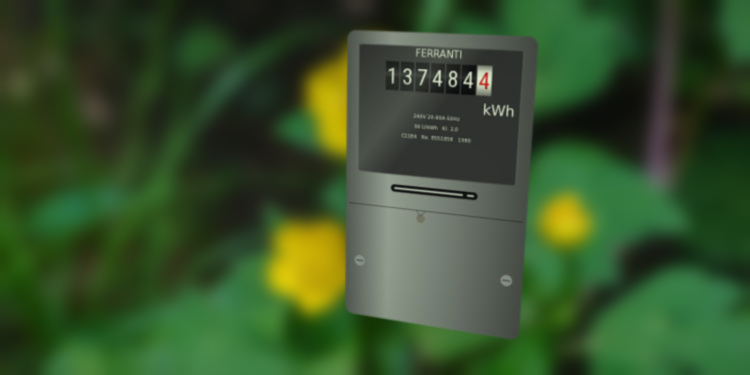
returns 137484.4 (kWh)
